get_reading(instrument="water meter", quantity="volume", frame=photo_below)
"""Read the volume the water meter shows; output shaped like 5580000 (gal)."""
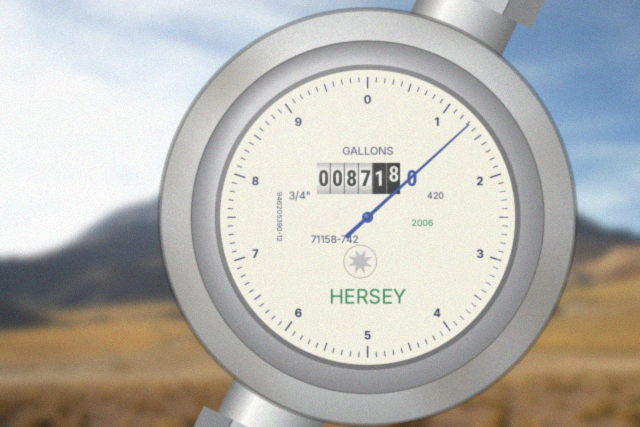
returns 87181.3 (gal)
